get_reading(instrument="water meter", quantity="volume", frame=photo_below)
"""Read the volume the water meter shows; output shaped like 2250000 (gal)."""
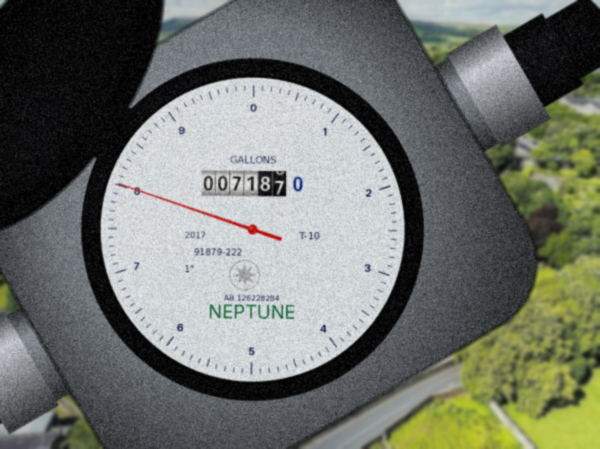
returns 71868.0 (gal)
